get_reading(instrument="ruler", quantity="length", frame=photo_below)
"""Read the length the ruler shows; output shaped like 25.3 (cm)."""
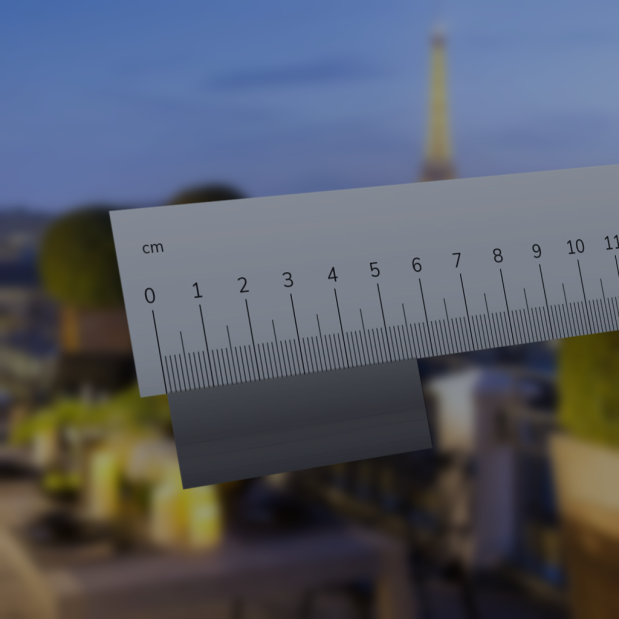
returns 5.6 (cm)
